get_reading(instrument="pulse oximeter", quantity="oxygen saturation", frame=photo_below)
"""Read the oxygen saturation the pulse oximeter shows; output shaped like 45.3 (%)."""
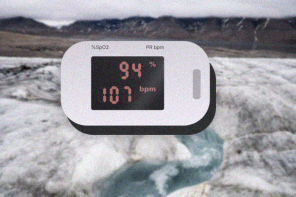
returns 94 (%)
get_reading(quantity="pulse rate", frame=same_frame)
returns 107 (bpm)
